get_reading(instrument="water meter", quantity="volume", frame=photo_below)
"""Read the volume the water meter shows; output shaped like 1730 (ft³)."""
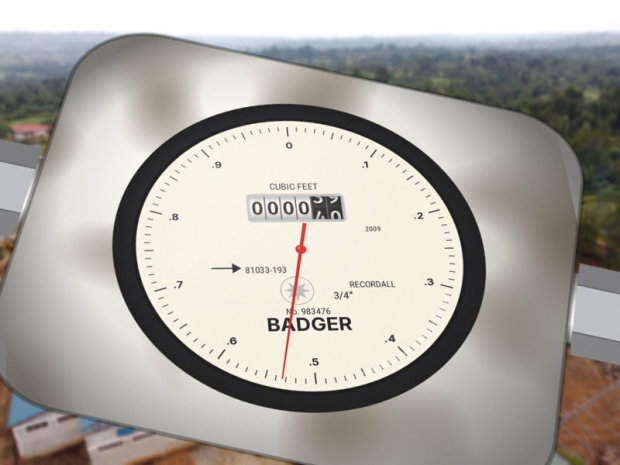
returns 39.53 (ft³)
